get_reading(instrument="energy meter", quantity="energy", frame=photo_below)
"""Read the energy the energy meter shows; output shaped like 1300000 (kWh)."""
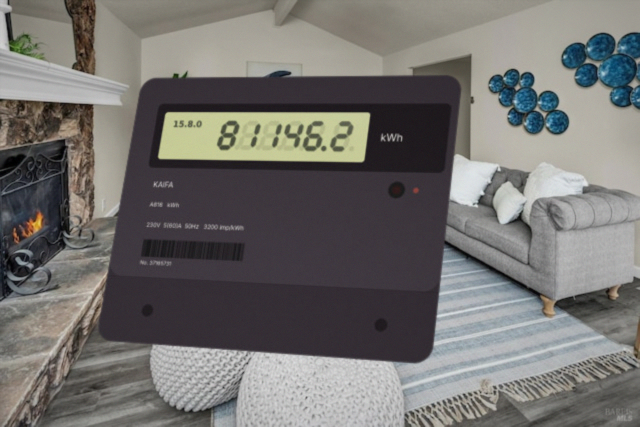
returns 81146.2 (kWh)
